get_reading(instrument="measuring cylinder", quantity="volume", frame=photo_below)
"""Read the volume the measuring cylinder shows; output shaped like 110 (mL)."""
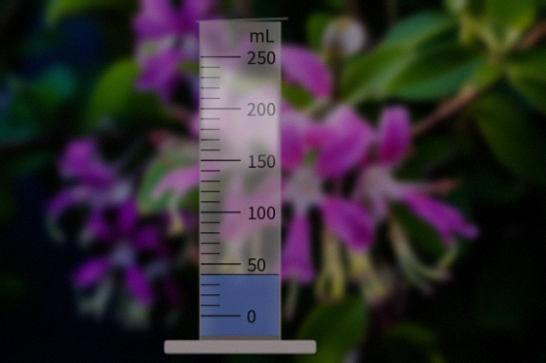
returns 40 (mL)
